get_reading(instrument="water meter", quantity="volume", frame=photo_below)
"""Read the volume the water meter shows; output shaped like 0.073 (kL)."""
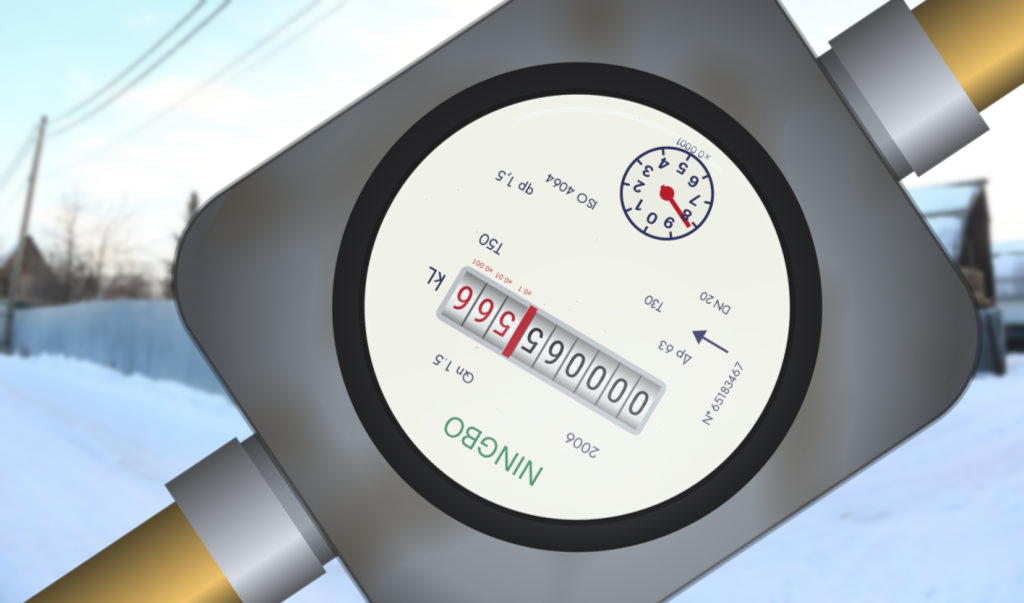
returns 65.5668 (kL)
